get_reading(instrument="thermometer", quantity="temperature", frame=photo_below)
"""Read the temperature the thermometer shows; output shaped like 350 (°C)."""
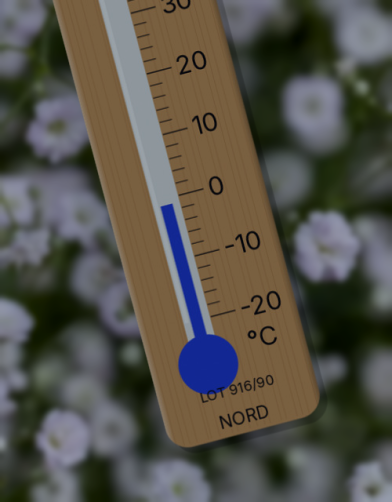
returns -1 (°C)
